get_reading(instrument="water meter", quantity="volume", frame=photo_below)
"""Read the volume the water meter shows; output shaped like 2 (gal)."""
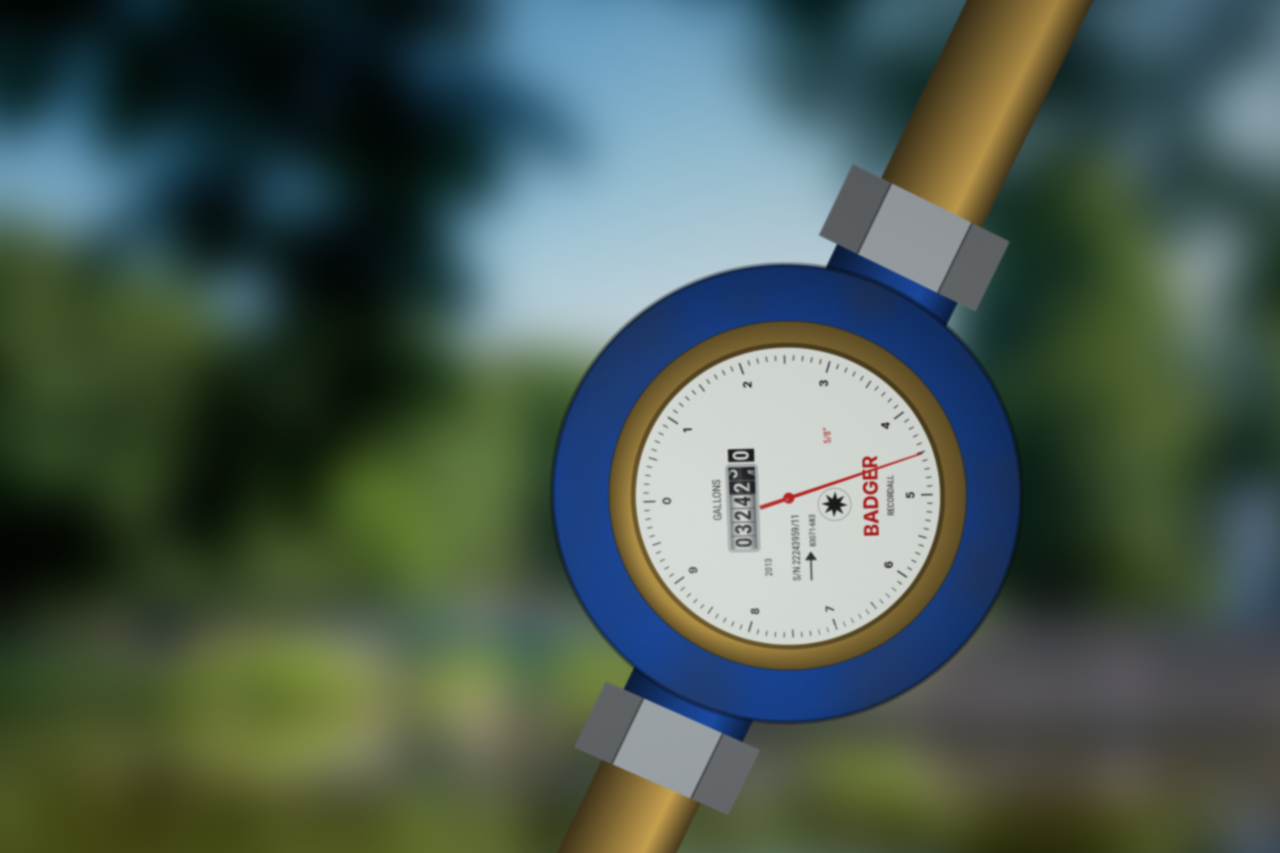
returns 324234.5 (gal)
